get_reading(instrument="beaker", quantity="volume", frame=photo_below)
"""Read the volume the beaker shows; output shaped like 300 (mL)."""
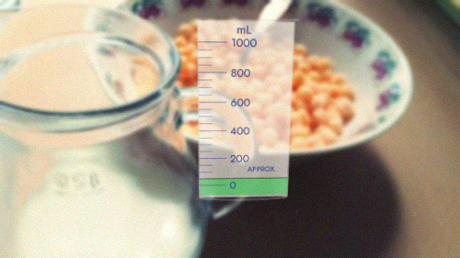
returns 50 (mL)
